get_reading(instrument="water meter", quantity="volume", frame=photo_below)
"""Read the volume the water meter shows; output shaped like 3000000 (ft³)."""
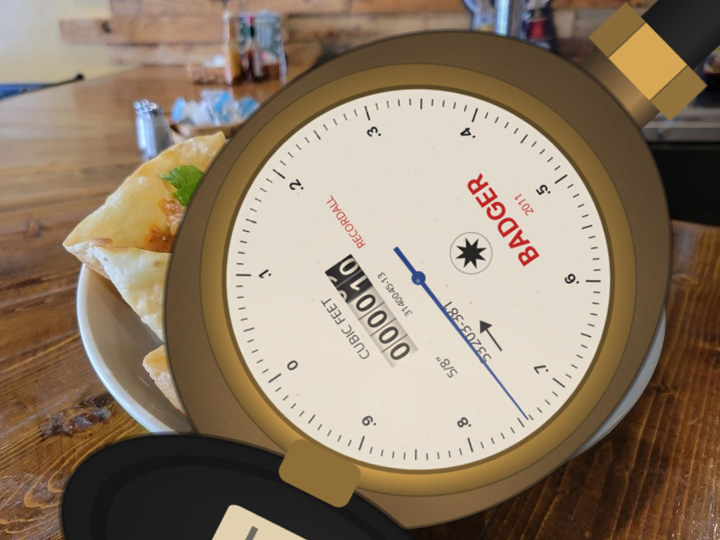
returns 9.74 (ft³)
